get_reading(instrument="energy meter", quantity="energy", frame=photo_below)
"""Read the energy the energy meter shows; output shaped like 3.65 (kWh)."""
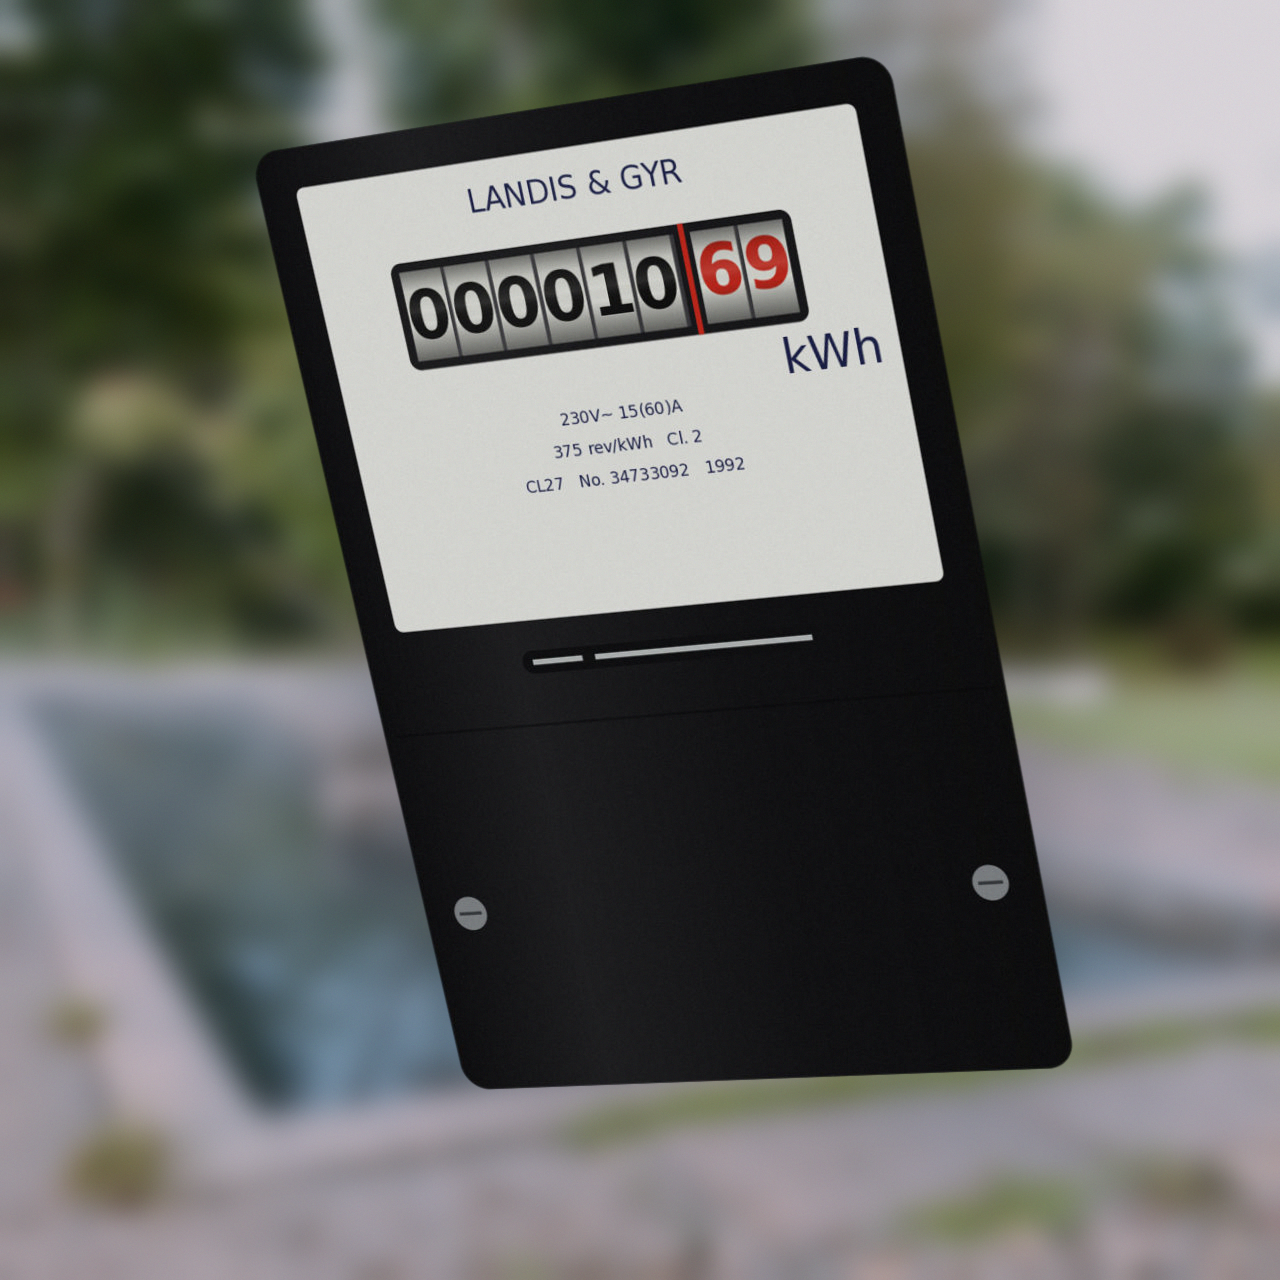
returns 10.69 (kWh)
